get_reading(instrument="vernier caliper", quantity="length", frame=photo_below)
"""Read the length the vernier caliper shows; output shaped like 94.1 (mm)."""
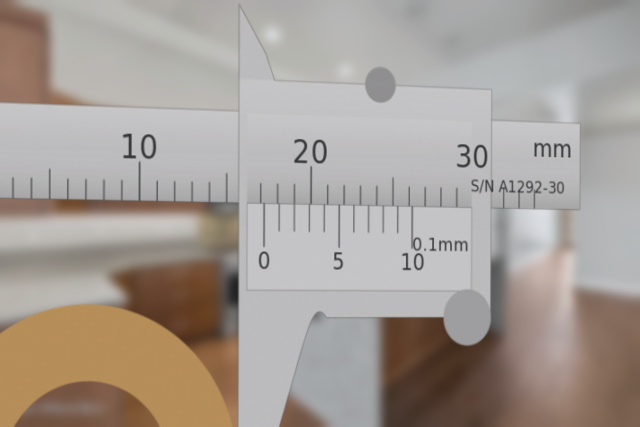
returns 17.2 (mm)
